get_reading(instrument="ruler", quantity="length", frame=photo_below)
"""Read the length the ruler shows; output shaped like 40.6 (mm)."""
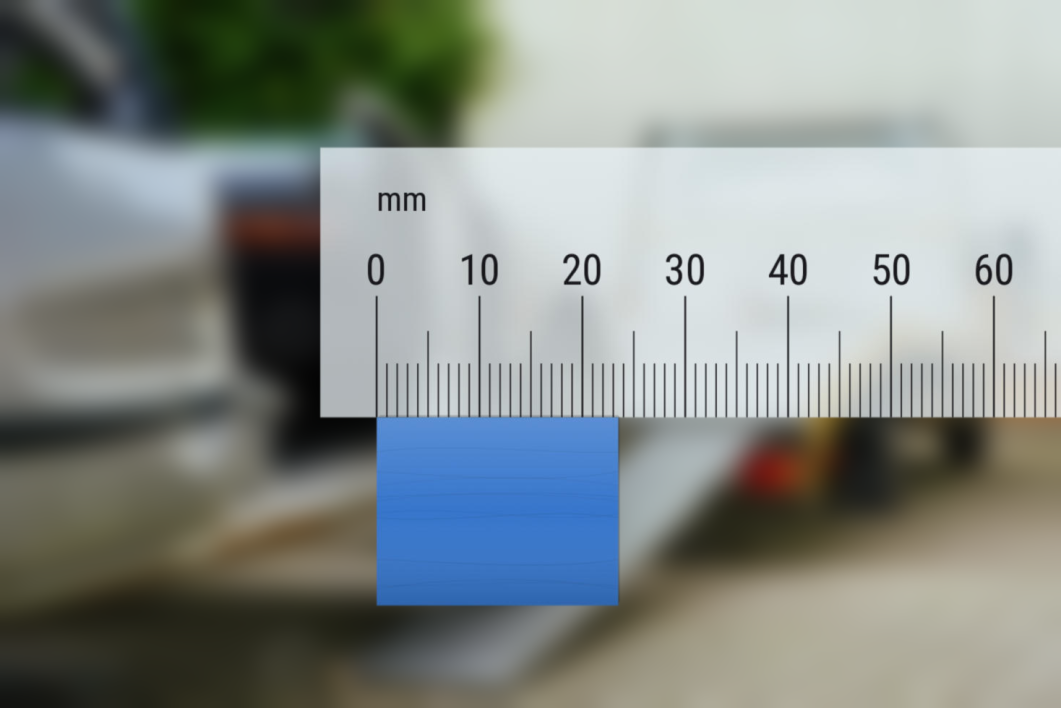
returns 23.5 (mm)
